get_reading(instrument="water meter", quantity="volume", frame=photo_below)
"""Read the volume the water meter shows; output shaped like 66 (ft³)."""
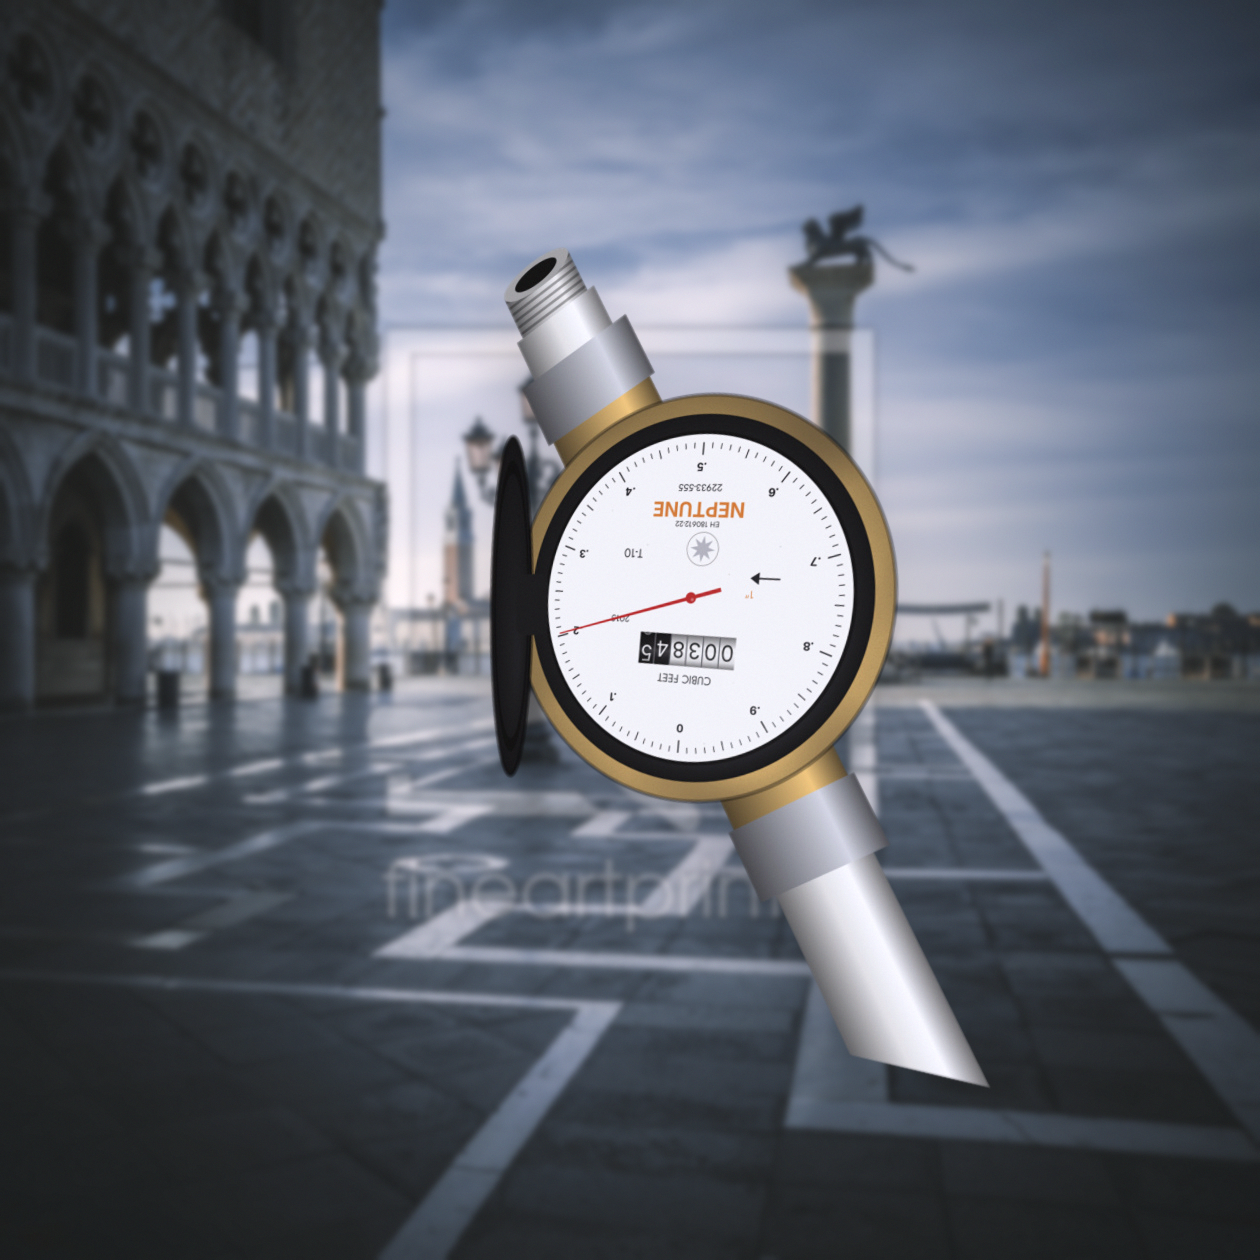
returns 3845.20 (ft³)
